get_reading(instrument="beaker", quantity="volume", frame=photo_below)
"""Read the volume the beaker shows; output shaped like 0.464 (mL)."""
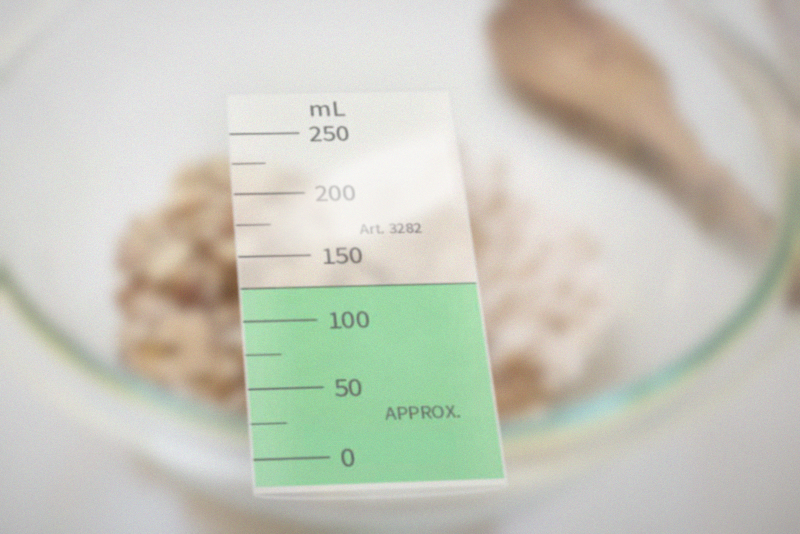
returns 125 (mL)
